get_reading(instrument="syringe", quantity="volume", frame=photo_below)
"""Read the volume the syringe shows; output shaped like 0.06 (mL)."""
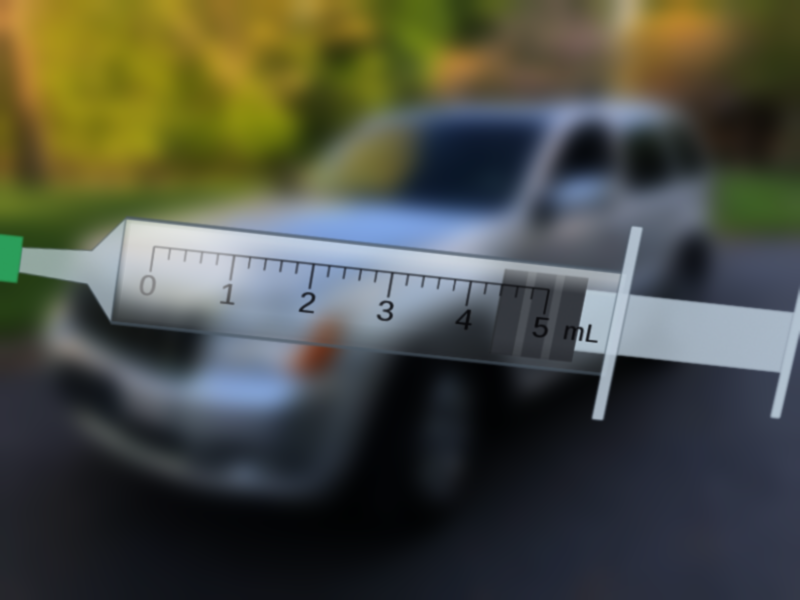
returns 4.4 (mL)
